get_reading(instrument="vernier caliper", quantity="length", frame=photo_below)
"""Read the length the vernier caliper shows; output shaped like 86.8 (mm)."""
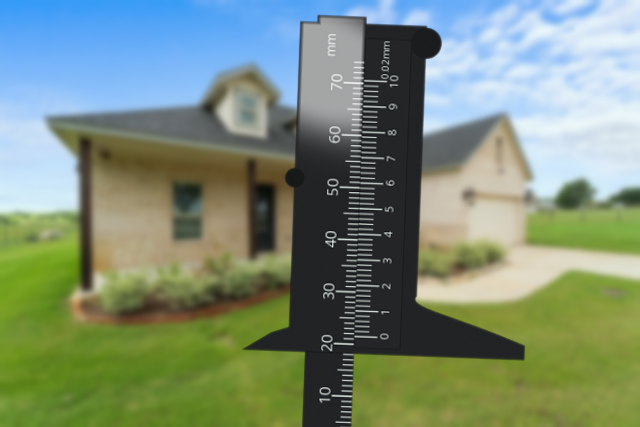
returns 21.5 (mm)
